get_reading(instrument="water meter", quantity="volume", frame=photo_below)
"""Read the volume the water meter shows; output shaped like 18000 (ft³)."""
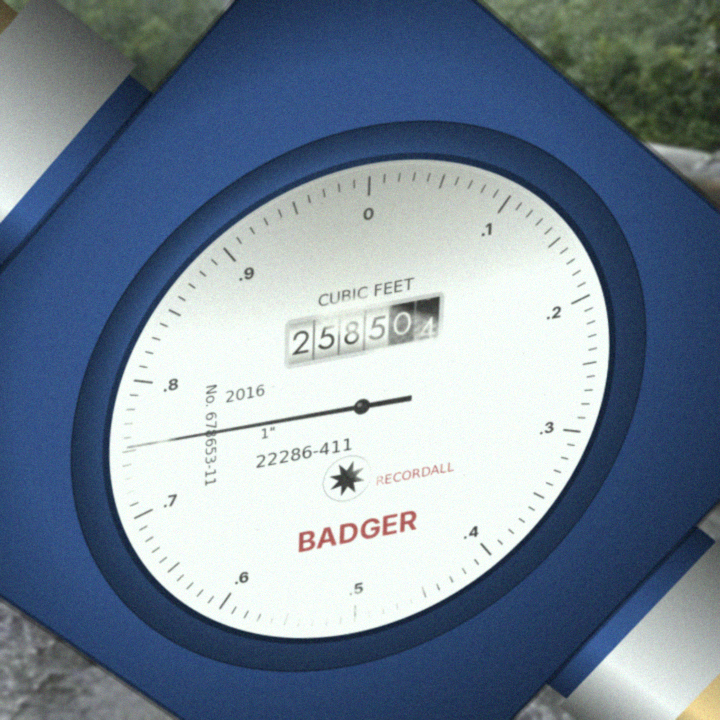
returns 258503.75 (ft³)
